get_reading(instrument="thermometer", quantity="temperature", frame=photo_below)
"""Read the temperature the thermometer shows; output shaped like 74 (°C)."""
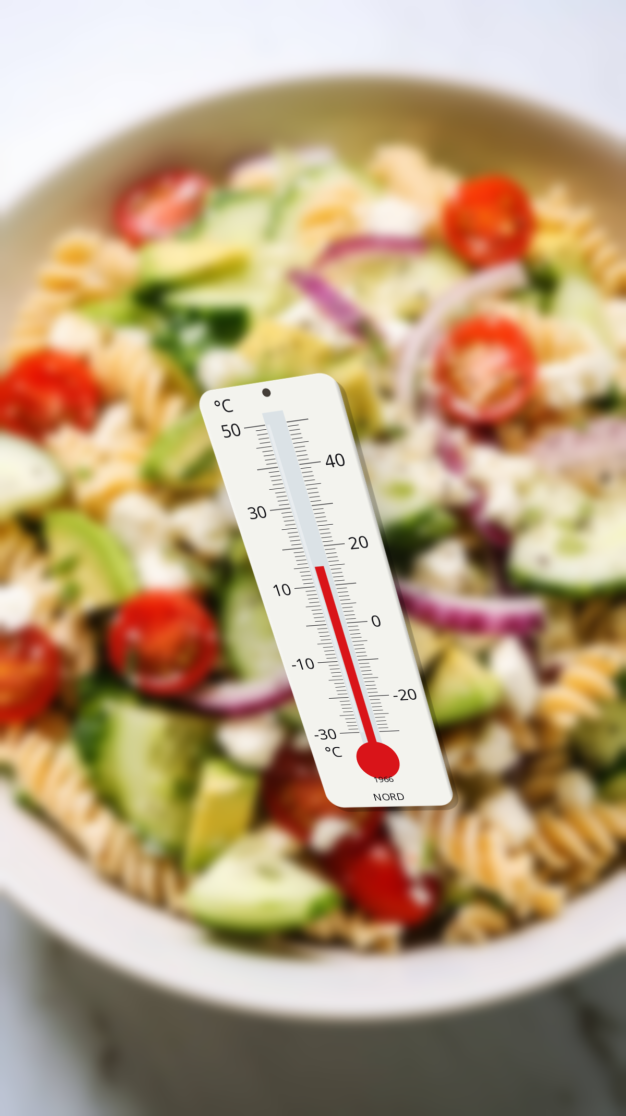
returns 15 (°C)
